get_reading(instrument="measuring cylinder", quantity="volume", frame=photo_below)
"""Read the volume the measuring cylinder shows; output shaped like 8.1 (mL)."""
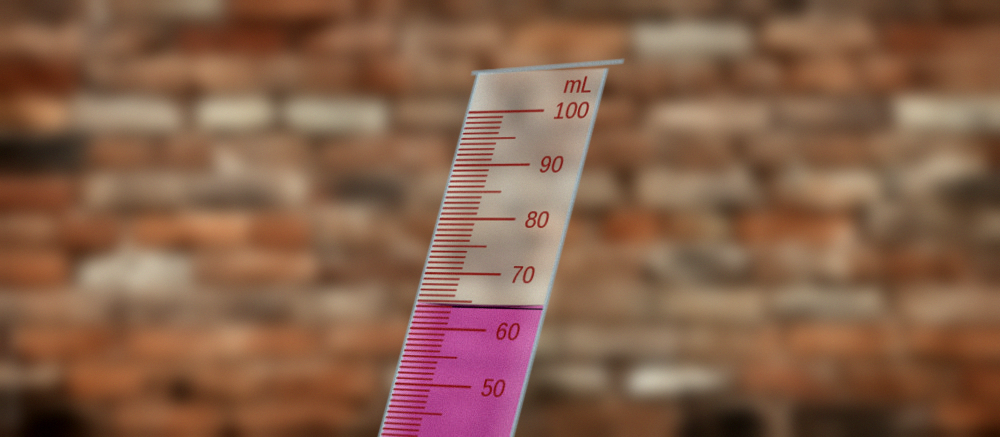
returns 64 (mL)
